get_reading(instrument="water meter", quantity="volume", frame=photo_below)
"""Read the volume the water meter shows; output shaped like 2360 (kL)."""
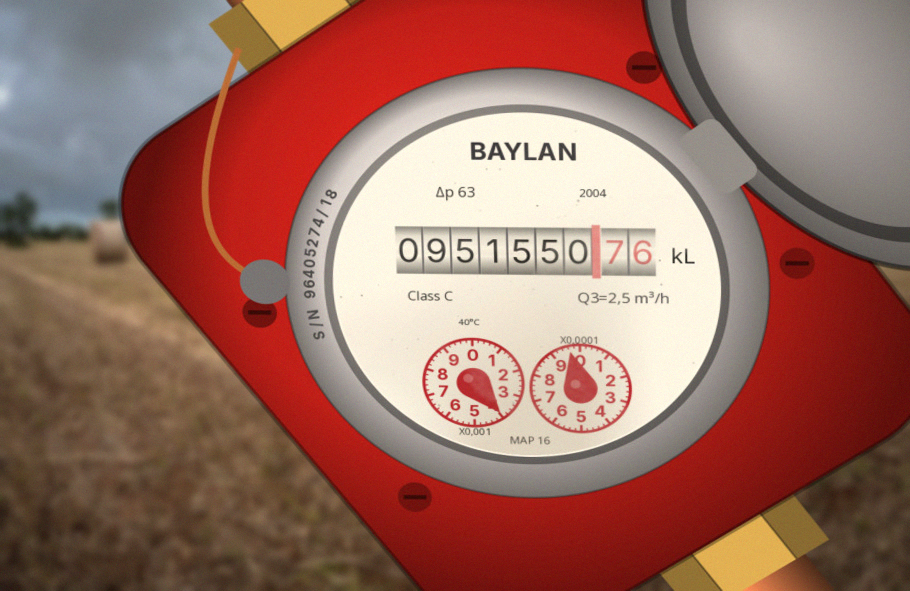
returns 951550.7639 (kL)
